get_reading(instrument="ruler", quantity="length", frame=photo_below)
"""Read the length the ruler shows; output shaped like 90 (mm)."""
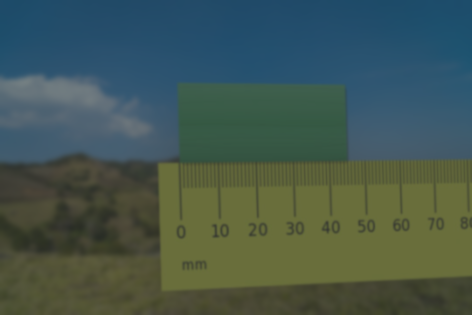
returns 45 (mm)
